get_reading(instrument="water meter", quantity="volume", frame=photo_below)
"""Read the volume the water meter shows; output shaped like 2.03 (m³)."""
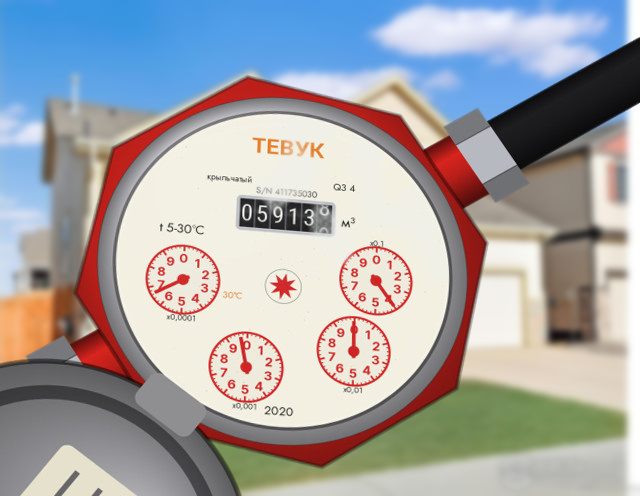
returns 59138.3996 (m³)
